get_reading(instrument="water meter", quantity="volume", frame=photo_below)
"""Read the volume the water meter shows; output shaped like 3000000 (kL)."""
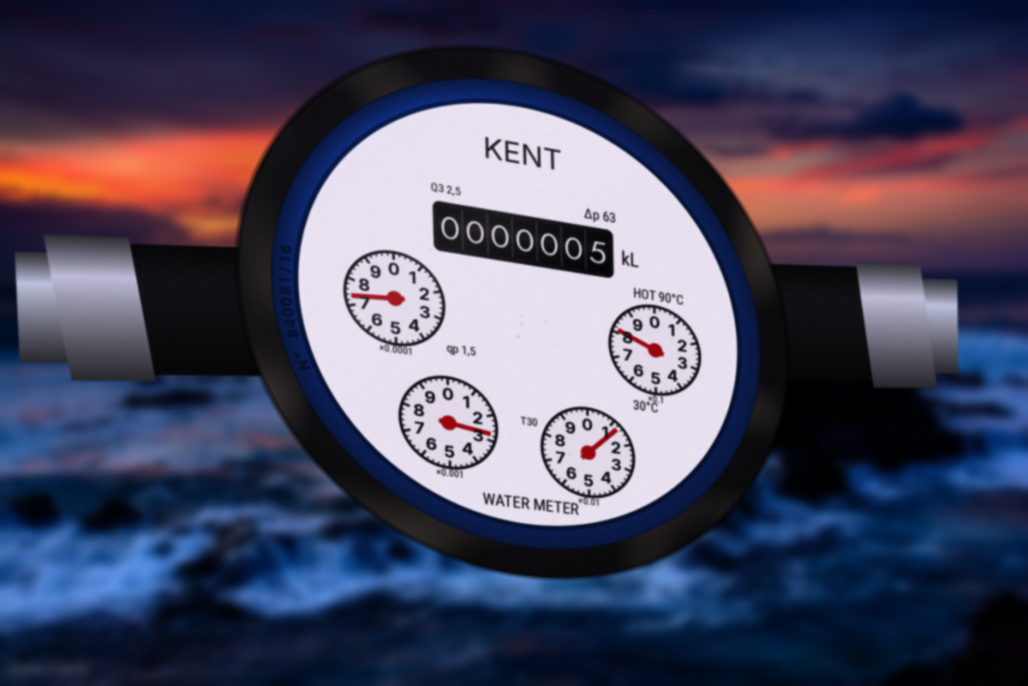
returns 5.8127 (kL)
